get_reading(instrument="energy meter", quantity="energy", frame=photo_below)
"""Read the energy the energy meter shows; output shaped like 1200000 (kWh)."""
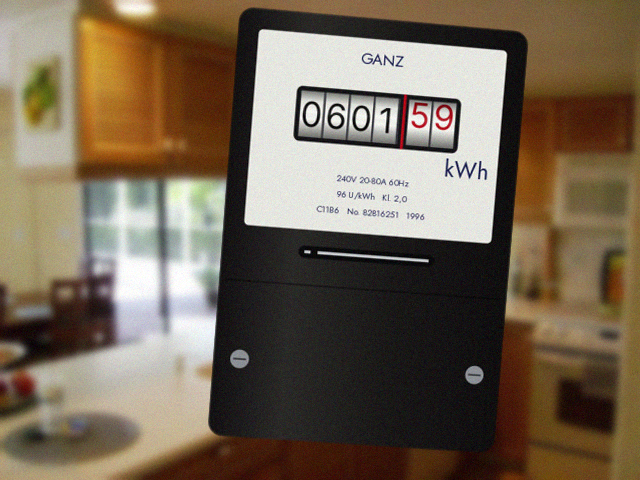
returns 601.59 (kWh)
